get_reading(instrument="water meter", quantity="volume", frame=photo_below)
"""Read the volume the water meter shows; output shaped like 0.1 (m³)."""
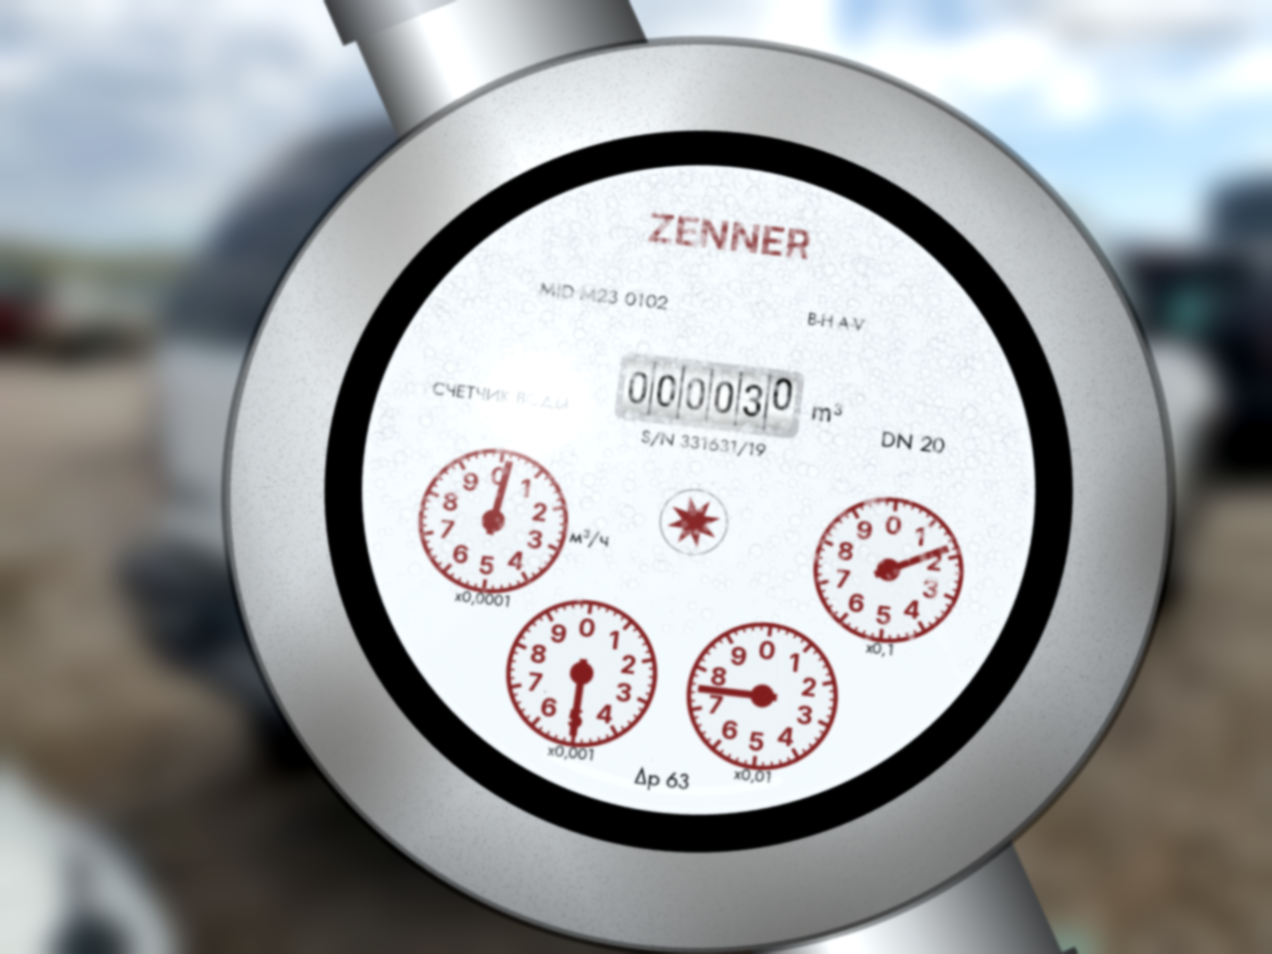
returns 30.1750 (m³)
